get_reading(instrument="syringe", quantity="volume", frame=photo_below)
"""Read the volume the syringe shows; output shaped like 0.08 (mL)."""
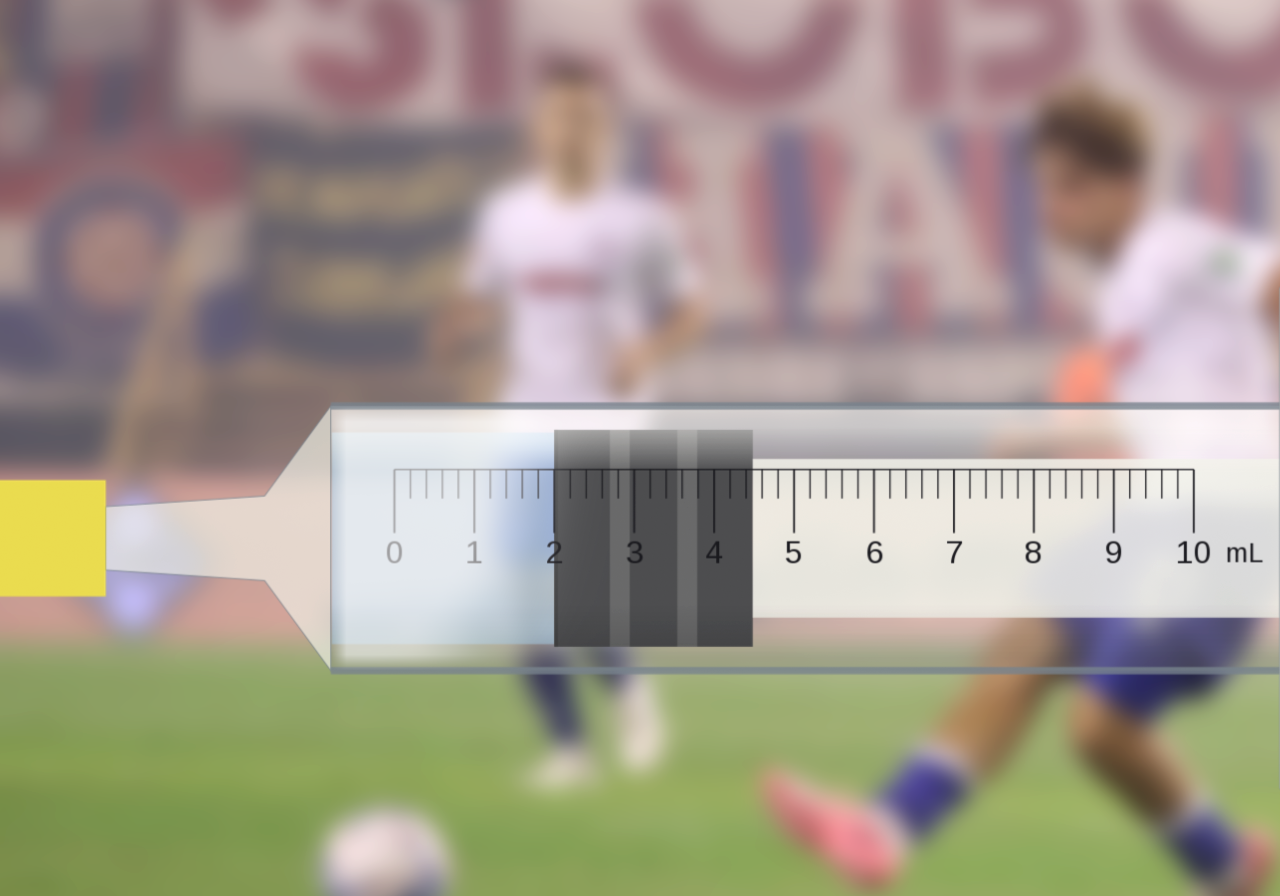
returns 2 (mL)
